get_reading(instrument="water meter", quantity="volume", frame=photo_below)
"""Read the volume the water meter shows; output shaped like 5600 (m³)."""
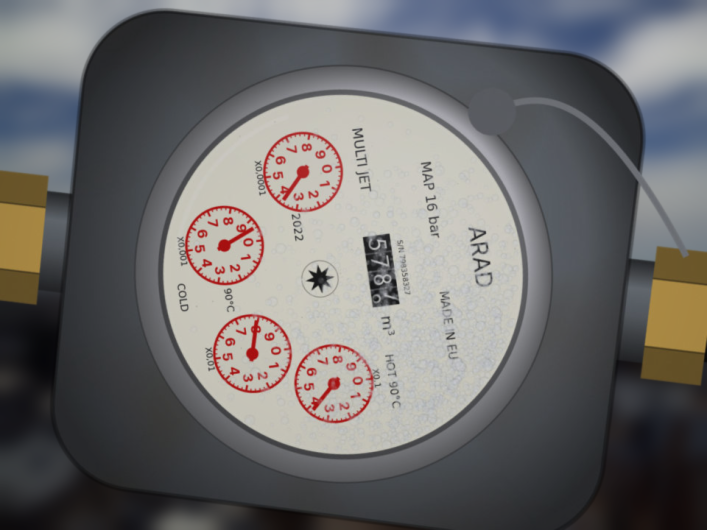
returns 5787.3793 (m³)
